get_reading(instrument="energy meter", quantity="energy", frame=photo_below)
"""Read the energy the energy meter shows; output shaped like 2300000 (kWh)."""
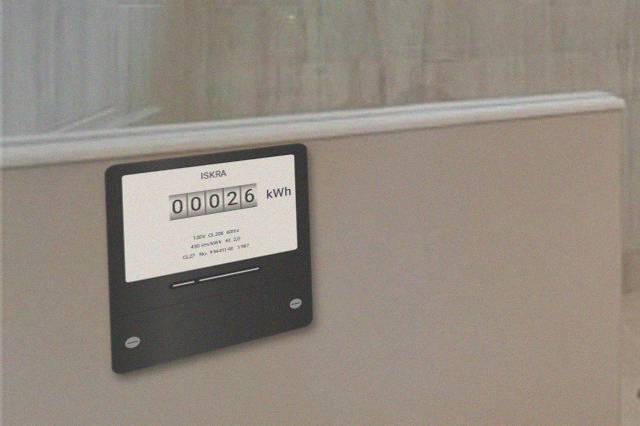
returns 26 (kWh)
